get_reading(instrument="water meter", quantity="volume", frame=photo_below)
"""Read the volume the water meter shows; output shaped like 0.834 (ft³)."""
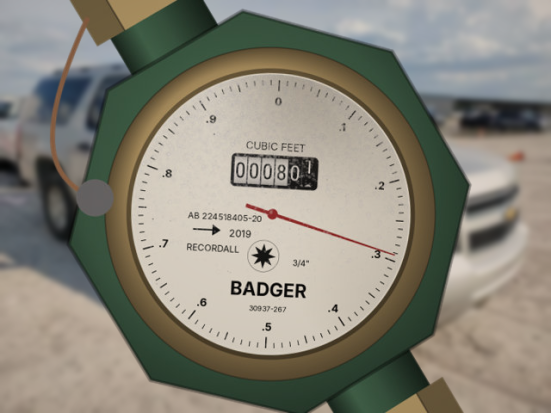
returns 801.29 (ft³)
